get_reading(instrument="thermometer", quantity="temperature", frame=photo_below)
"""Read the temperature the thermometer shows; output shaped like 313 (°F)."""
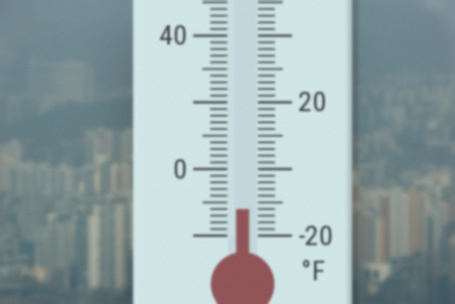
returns -12 (°F)
